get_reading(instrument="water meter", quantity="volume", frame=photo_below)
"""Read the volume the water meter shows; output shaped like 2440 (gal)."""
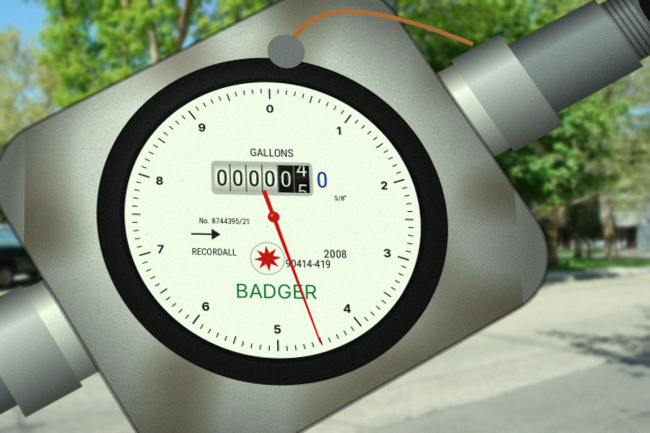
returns 44.5 (gal)
